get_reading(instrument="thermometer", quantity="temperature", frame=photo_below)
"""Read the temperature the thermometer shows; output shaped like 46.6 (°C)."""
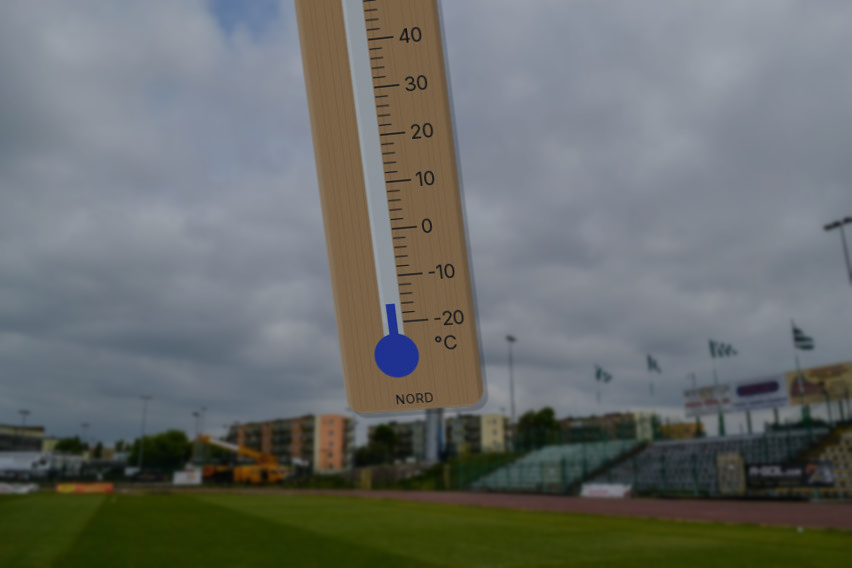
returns -16 (°C)
